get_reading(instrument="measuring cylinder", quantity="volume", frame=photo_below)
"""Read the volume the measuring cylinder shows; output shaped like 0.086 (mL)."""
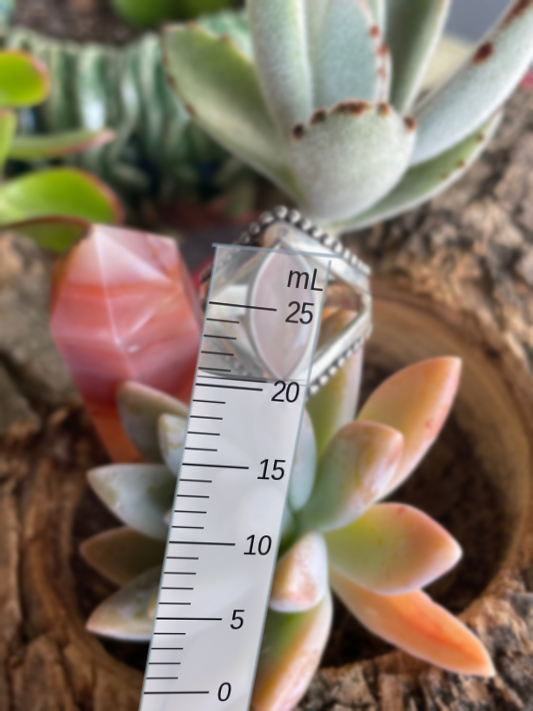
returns 20.5 (mL)
